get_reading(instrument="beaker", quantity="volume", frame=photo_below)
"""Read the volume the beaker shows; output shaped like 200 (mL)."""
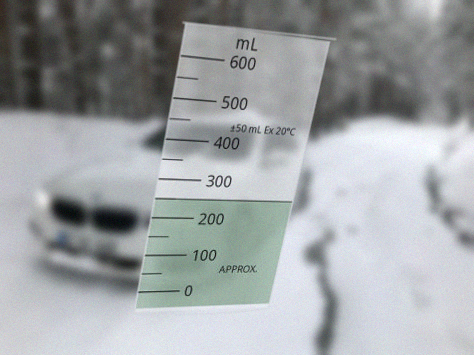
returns 250 (mL)
